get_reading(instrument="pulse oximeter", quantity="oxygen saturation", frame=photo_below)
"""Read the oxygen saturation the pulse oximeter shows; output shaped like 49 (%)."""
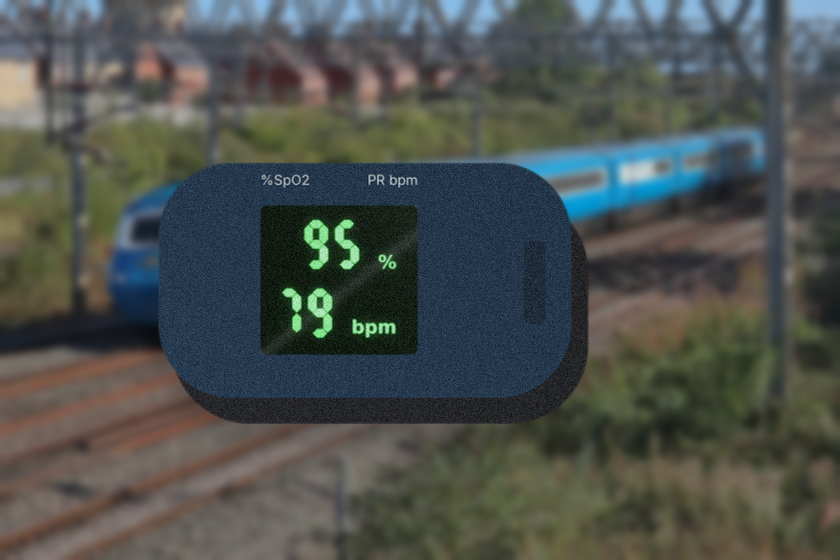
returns 95 (%)
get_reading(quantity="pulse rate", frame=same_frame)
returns 79 (bpm)
